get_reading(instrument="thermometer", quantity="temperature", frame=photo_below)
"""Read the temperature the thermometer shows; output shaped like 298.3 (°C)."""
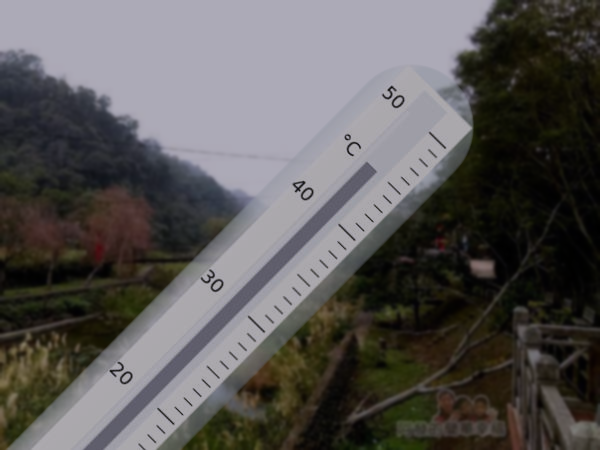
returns 45 (°C)
